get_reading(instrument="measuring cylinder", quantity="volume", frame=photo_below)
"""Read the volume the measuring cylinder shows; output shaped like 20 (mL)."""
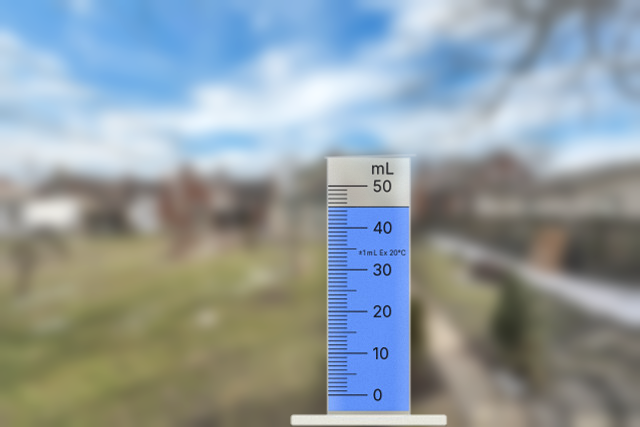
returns 45 (mL)
